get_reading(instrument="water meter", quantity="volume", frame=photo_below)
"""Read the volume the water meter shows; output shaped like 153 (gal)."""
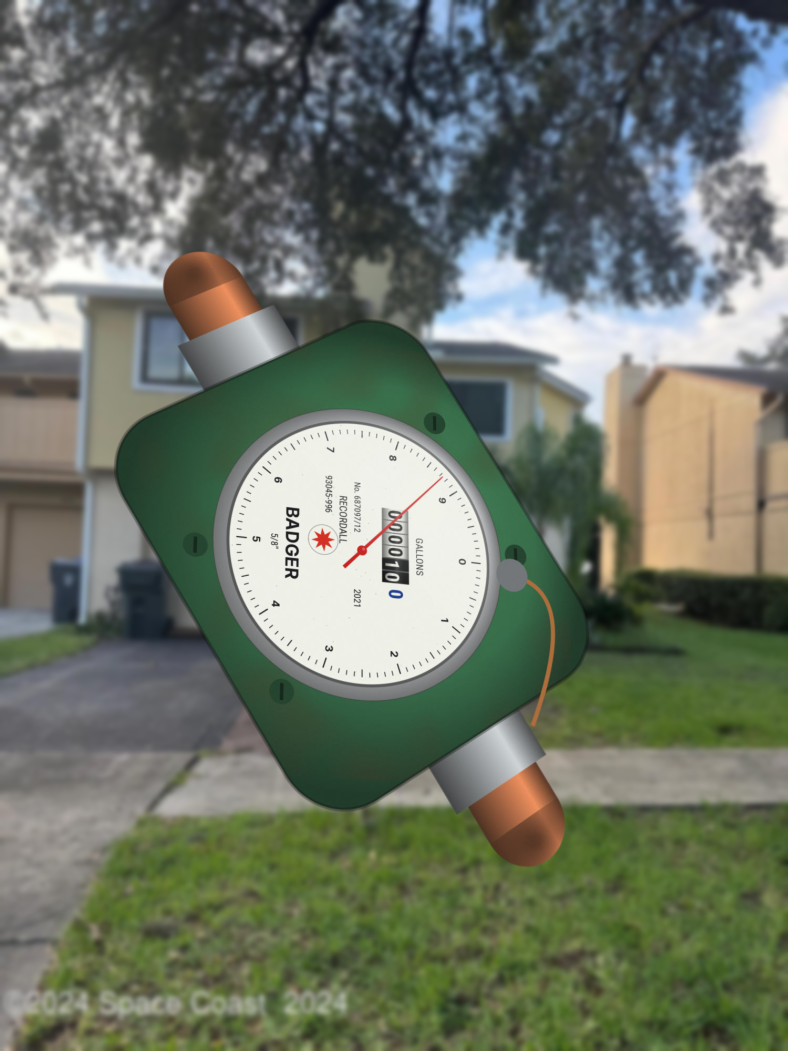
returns 98.7 (gal)
